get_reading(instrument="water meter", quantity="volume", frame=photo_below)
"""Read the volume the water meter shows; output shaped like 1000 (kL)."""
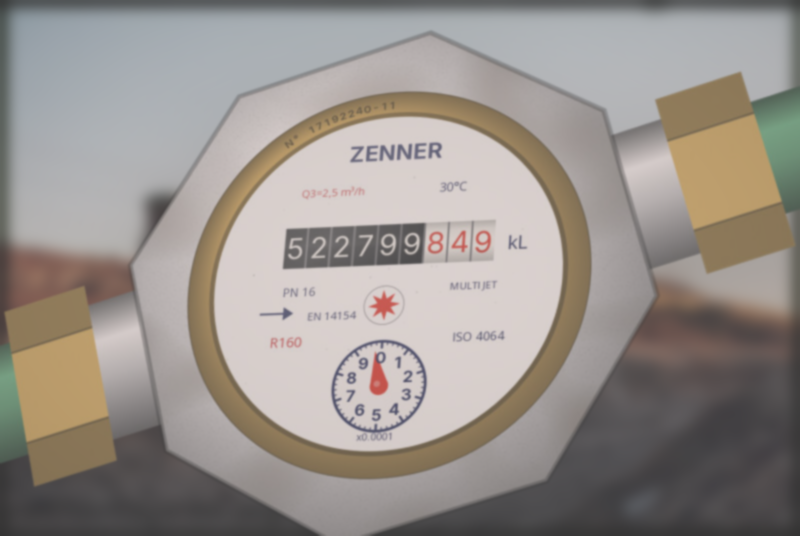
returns 522799.8489 (kL)
